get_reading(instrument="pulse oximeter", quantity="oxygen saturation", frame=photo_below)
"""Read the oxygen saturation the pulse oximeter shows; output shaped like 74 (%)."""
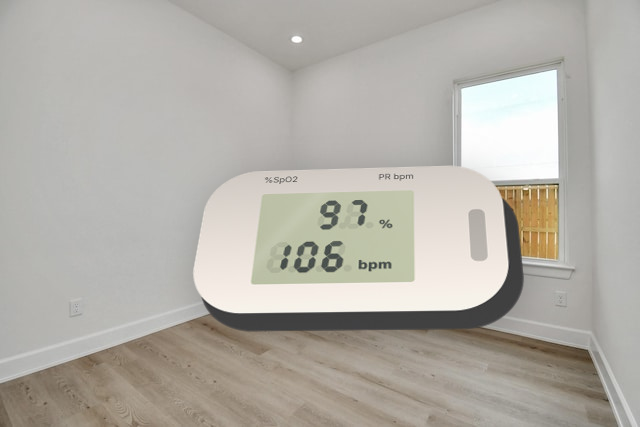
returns 97 (%)
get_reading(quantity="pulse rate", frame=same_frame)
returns 106 (bpm)
